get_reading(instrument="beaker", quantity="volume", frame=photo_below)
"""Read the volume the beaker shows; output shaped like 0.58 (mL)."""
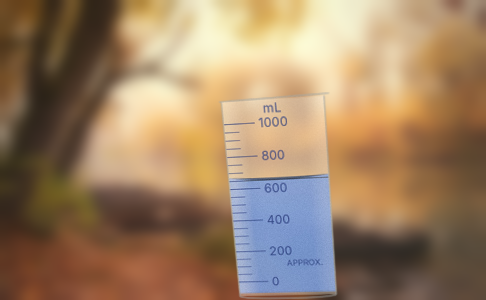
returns 650 (mL)
